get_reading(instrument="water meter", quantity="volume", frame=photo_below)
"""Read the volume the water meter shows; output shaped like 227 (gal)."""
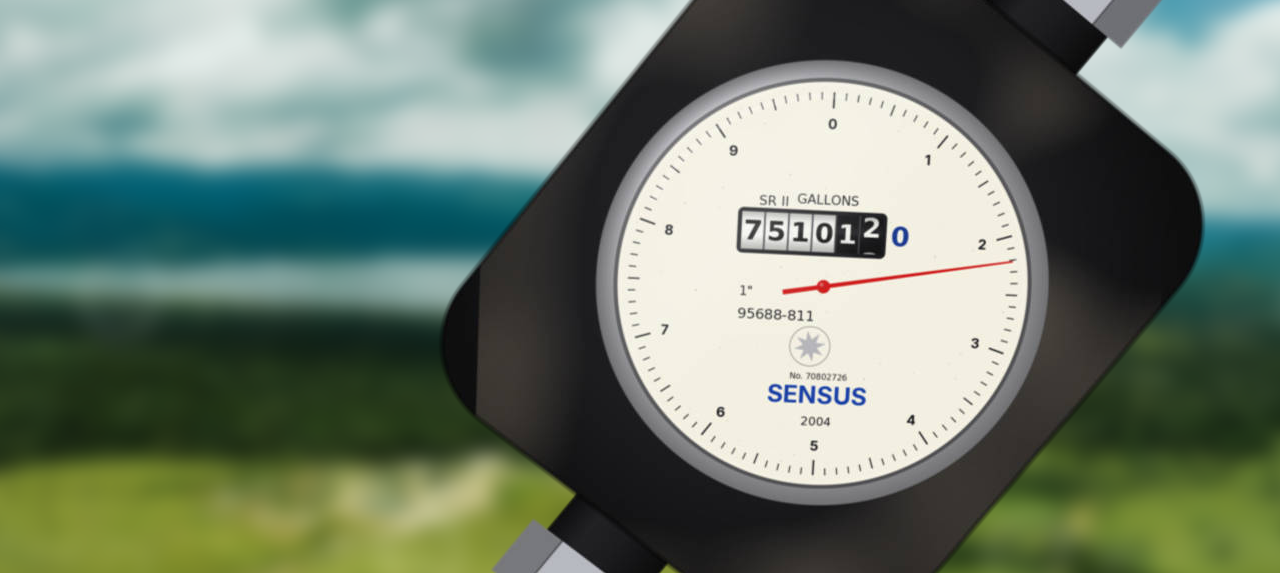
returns 7510122.2 (gal)
